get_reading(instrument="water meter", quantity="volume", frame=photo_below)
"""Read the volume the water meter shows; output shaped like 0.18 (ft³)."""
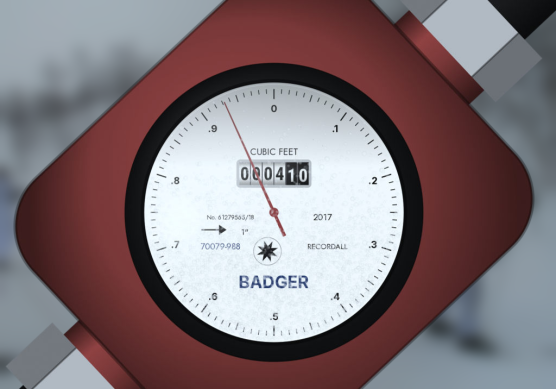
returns 409.93 (ft³)
